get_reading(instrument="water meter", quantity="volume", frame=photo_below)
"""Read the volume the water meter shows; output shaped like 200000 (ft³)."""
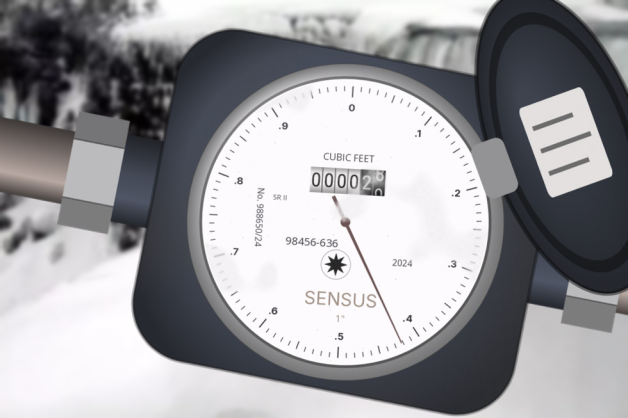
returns 28.42 (ft³)
